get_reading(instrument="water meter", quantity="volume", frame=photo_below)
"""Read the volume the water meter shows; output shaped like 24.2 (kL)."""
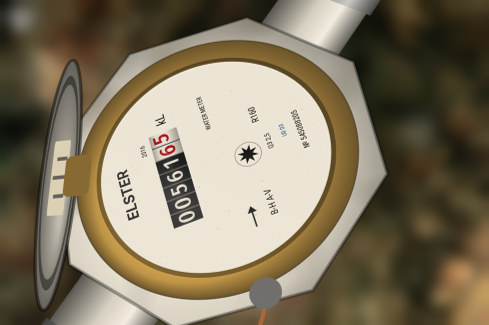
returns 561.65 (kL)
